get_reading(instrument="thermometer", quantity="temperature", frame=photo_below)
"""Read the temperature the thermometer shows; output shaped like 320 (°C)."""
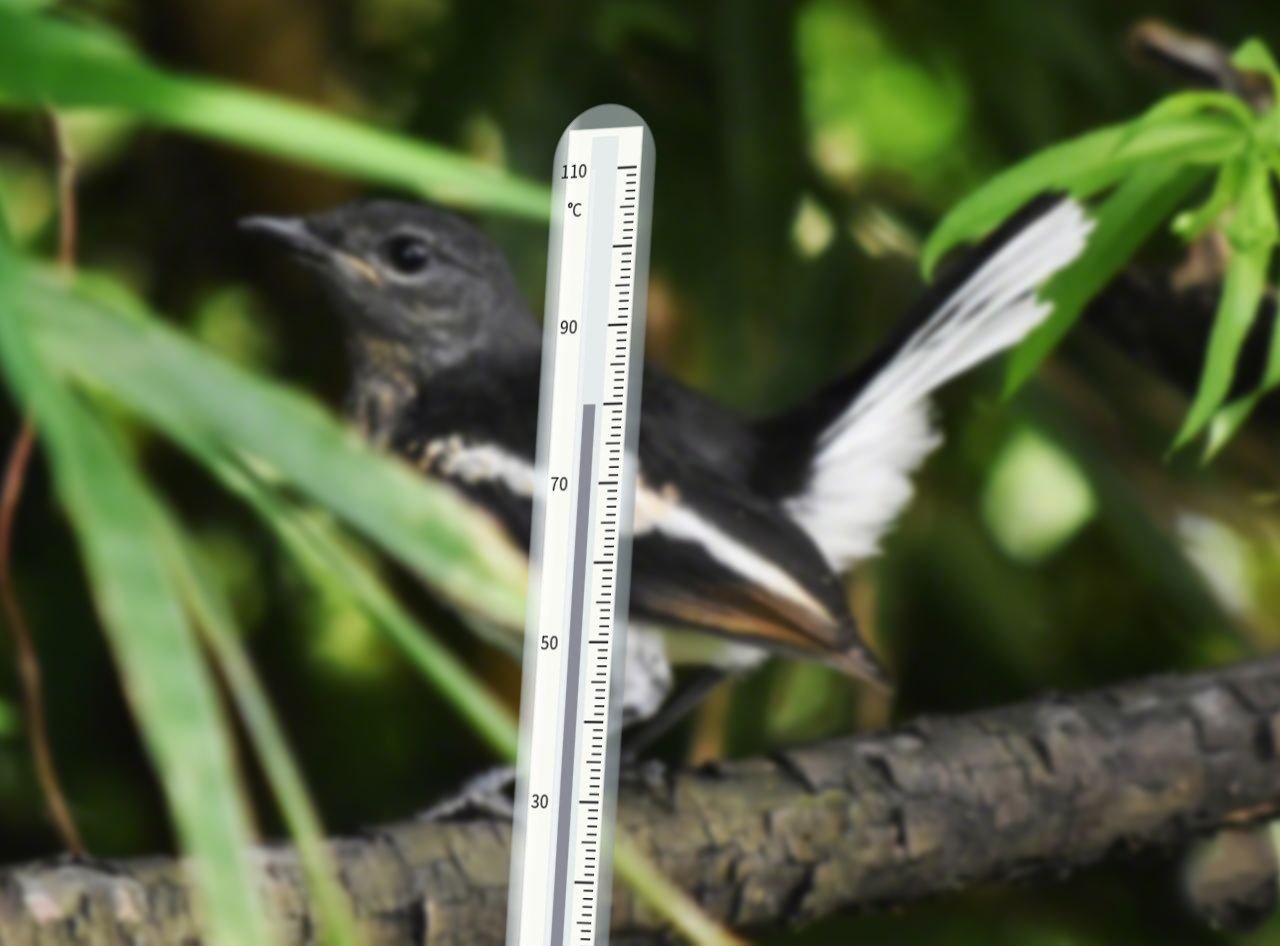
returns 80 (°C)
